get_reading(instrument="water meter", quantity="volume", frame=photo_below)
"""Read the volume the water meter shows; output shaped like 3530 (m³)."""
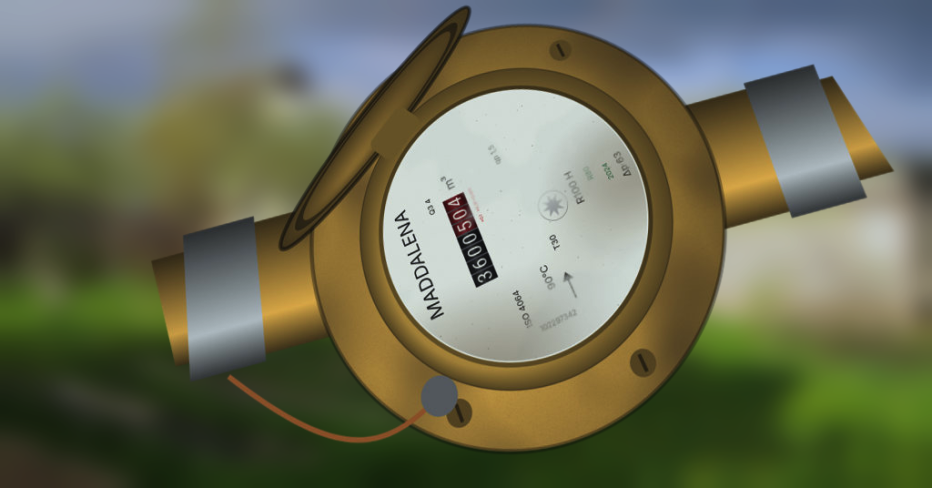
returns 3600.504 (m³)
